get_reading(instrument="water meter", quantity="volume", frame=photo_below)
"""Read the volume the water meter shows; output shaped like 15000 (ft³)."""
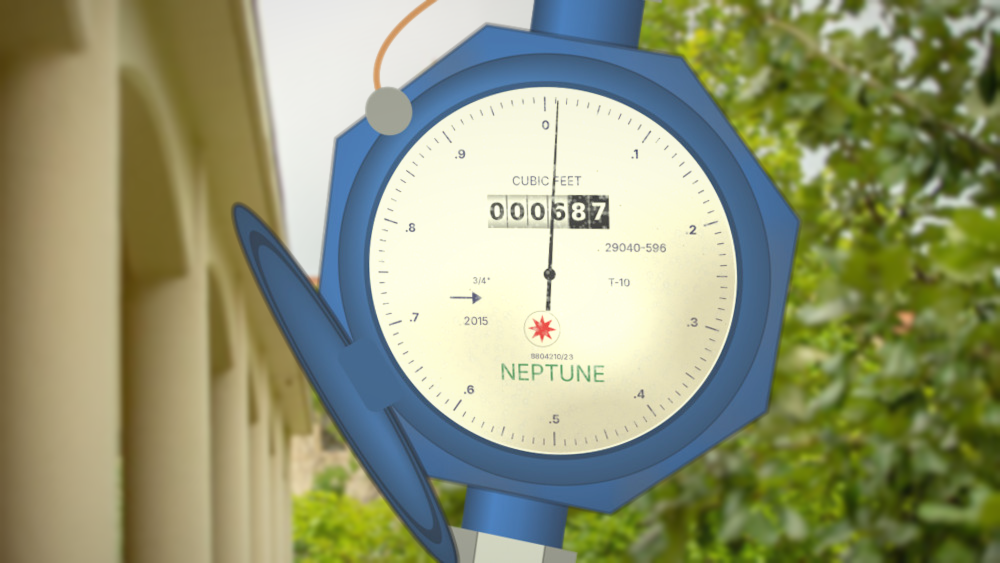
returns 687.01 (ft³)
